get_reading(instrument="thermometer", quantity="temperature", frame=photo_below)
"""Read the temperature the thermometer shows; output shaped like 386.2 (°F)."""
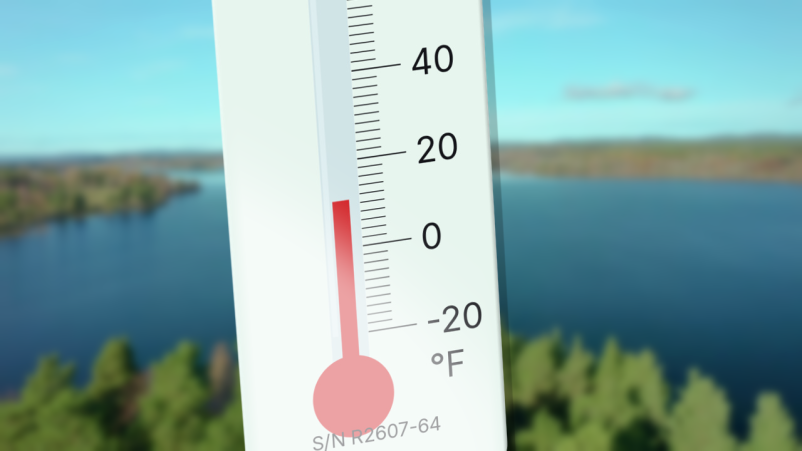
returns 11 (°F)
